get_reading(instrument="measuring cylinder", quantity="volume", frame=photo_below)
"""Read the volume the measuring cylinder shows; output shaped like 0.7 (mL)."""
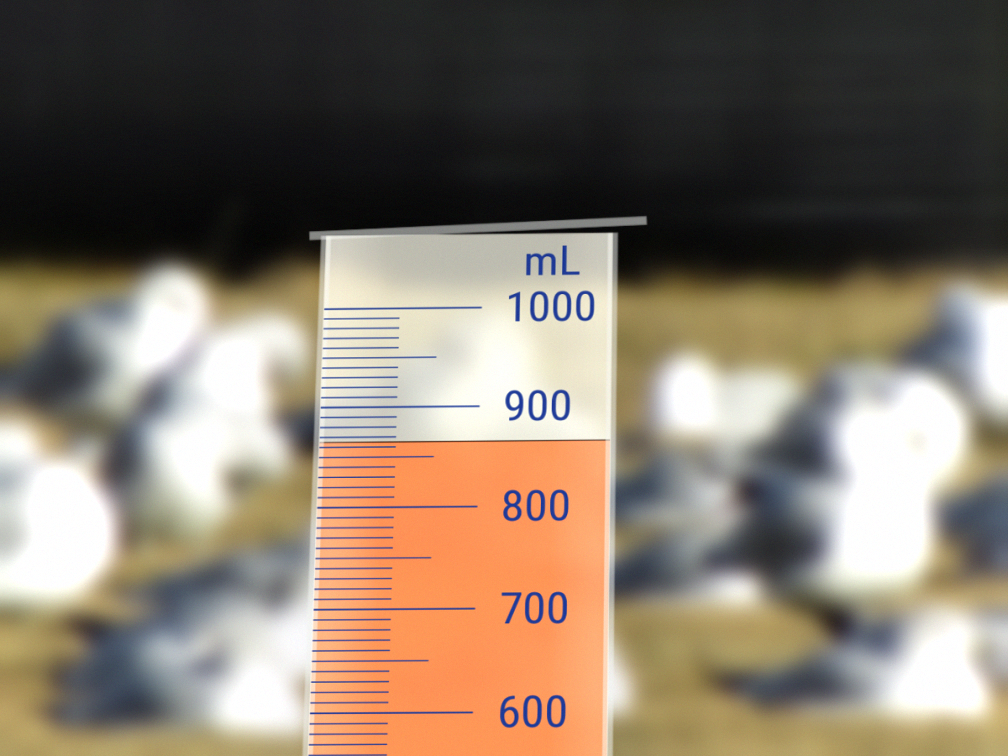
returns 865 (mL)
